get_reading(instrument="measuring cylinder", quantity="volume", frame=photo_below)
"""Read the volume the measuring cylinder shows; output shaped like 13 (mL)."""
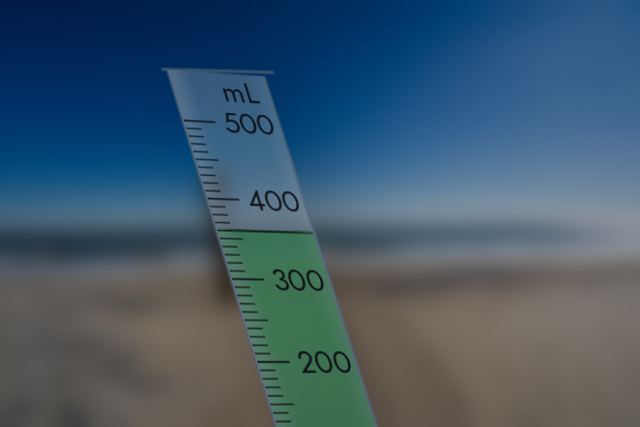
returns 360 (mL)
